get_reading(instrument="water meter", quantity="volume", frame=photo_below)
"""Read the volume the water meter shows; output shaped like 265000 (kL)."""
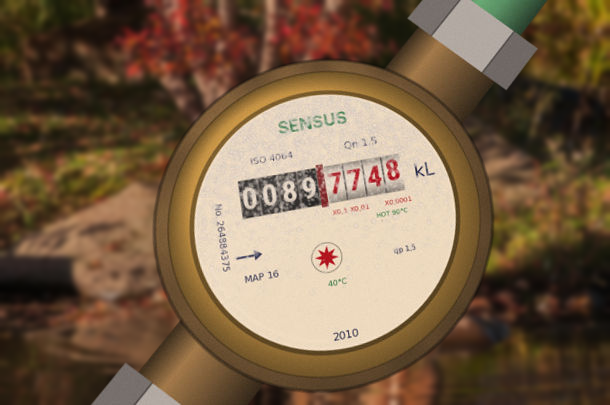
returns 89.7748 (kL)
